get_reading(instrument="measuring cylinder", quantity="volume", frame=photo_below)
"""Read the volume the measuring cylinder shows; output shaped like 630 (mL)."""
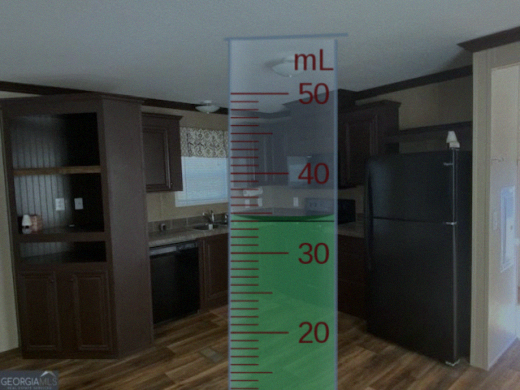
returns 34 (mL)
